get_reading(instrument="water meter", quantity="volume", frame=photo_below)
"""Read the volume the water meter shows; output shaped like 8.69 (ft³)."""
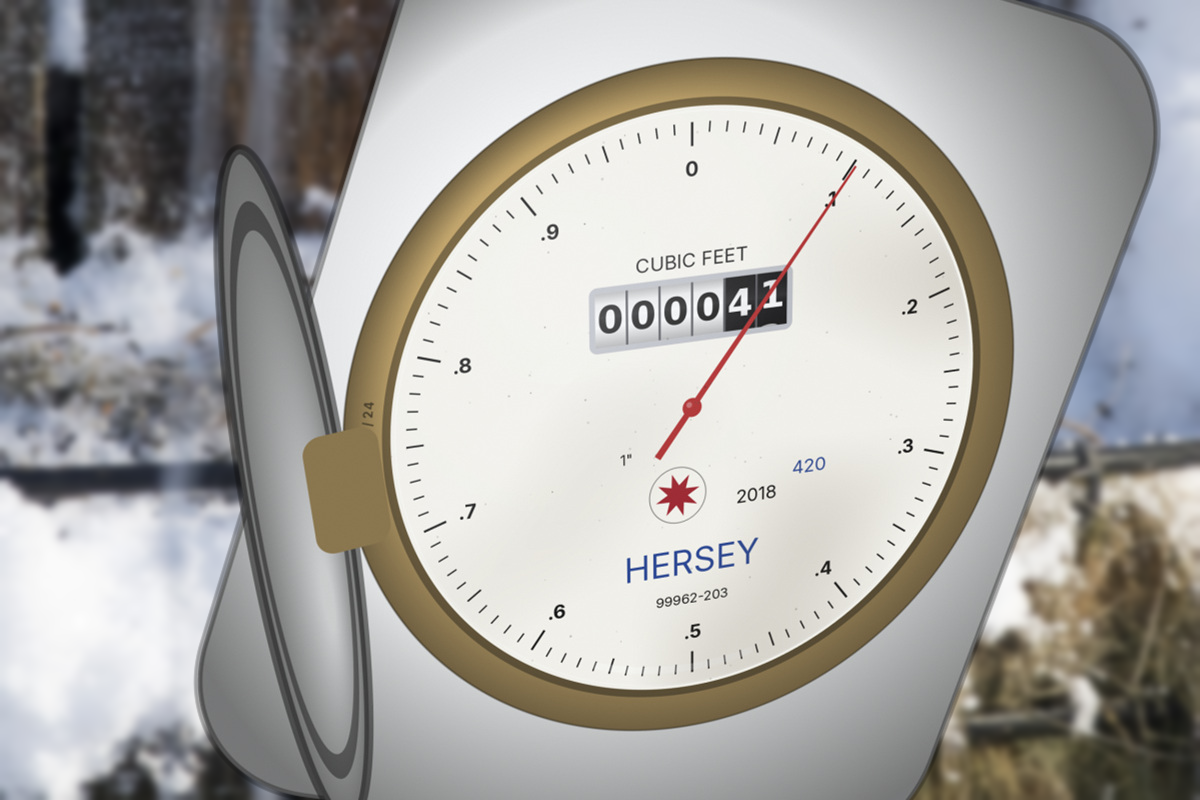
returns 41.10 (ft³)
